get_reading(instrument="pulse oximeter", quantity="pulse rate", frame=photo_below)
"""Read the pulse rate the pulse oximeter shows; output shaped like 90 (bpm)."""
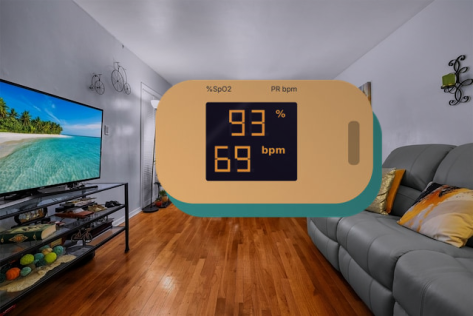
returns 69 (bpm)
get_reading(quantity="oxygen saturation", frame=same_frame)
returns 93 (%)
